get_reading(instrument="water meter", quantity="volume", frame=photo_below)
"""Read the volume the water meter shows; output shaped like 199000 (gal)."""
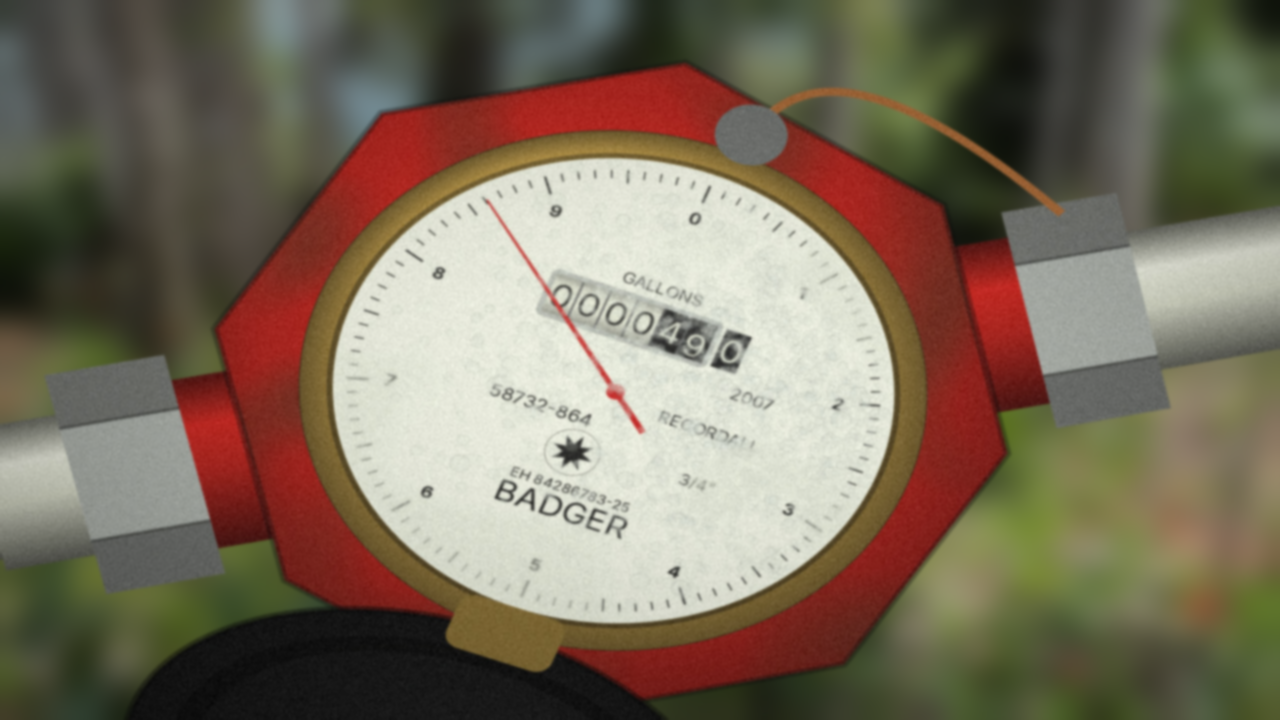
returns 488.6 (gal)
